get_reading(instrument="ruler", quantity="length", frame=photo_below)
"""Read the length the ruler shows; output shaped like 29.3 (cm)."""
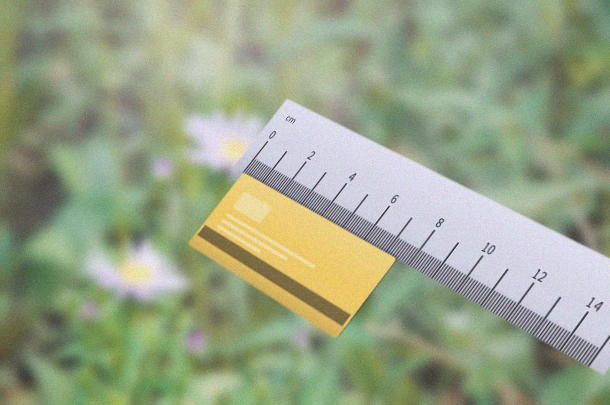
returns 7.5 (cm)
